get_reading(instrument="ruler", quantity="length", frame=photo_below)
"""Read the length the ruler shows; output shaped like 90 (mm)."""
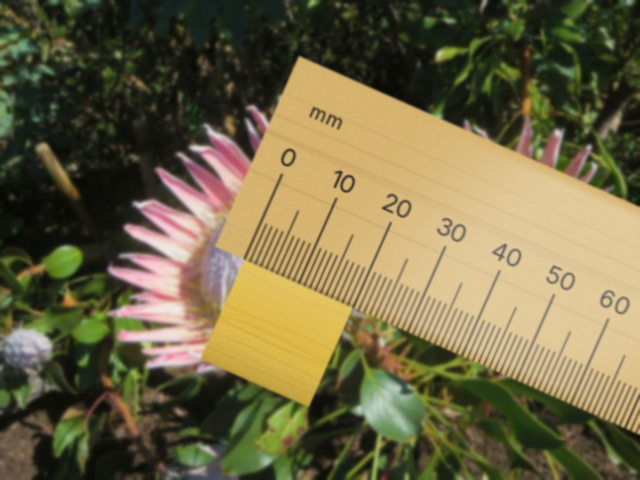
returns 20 (mm)
